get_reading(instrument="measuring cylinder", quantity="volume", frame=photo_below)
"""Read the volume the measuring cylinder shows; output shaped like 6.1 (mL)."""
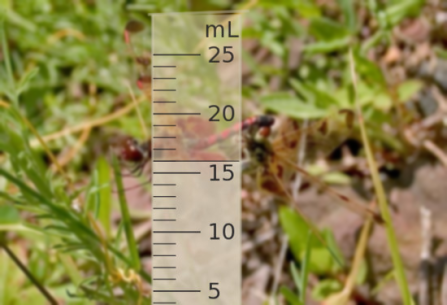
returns 16 (mL)
